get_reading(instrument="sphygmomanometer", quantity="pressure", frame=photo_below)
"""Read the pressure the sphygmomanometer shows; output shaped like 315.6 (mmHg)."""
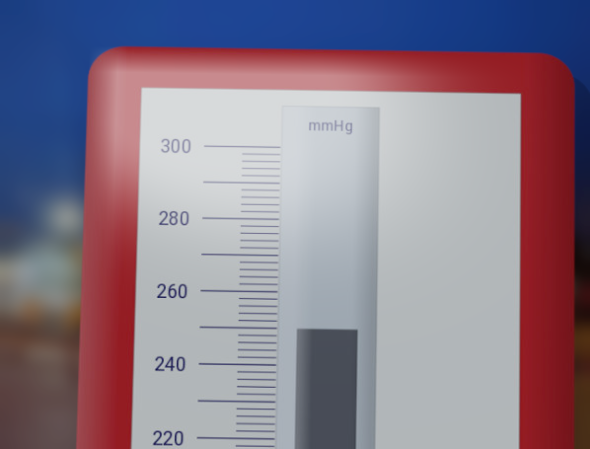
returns 250 (mmHg)
